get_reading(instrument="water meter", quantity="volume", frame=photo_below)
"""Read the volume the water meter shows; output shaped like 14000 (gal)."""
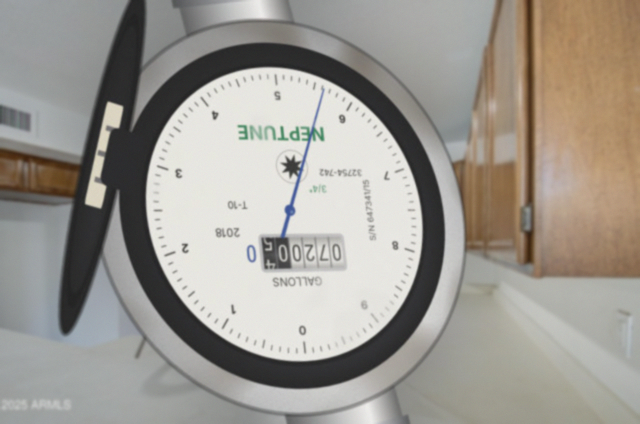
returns 720045.6 (gal)
